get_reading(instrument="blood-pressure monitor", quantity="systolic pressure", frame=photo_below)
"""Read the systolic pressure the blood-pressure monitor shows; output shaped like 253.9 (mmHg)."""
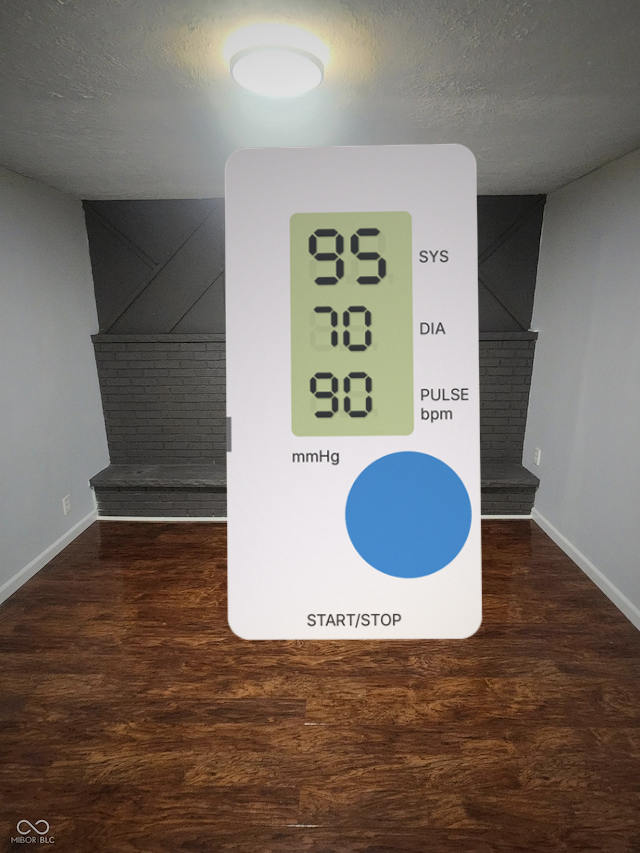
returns 95 (mmHg)
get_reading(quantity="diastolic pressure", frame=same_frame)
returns 70 (mmHg)
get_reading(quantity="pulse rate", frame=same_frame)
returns 90 (bpm)
